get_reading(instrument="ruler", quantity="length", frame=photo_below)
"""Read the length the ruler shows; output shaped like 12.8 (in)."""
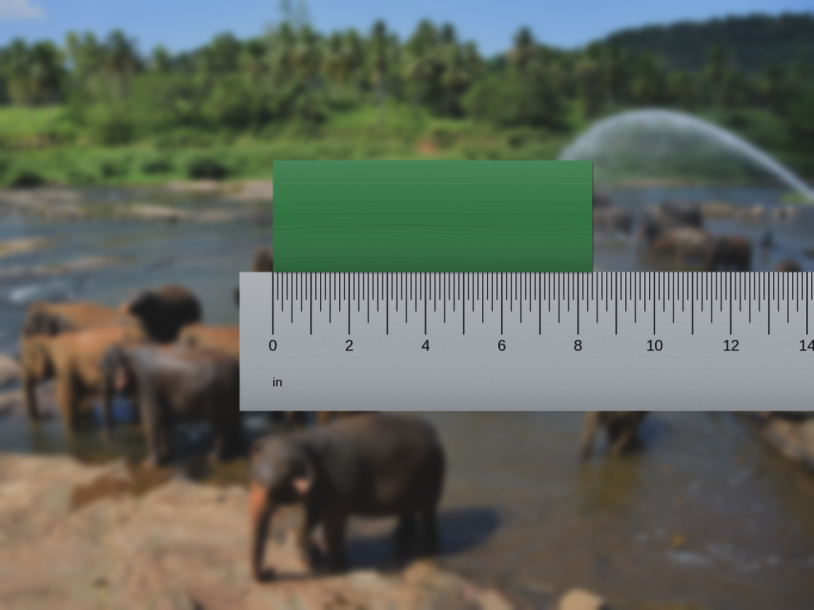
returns 8.375 (in)
